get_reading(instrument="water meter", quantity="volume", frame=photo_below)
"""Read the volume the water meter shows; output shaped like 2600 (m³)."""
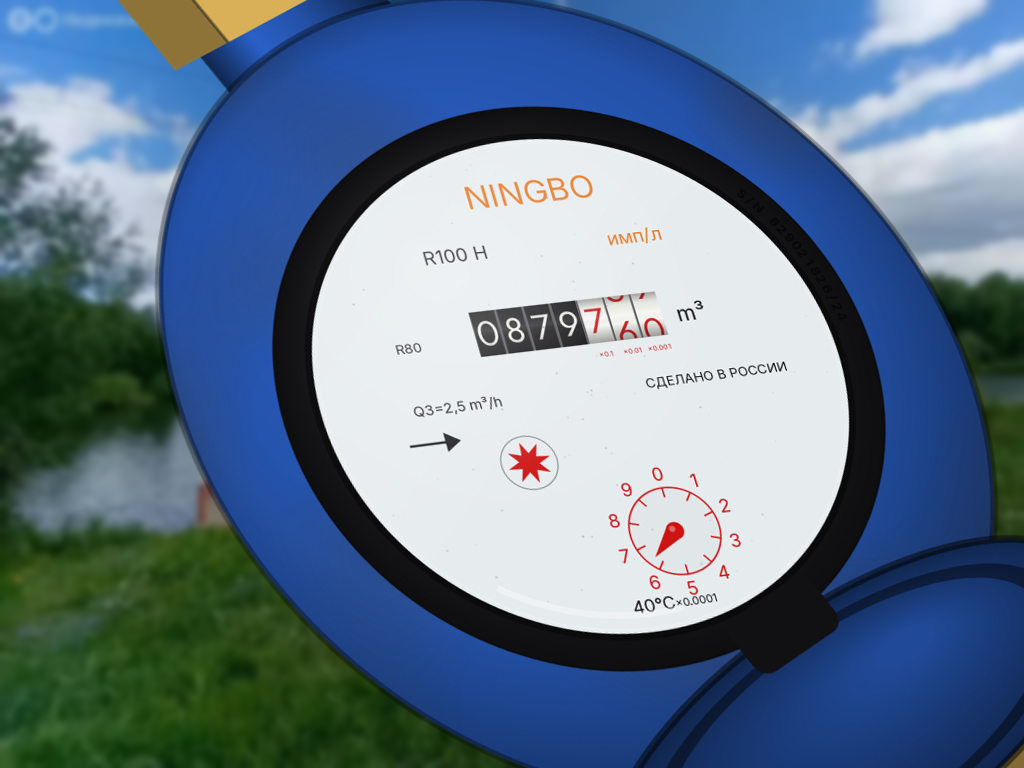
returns 879.7596 (m³)
